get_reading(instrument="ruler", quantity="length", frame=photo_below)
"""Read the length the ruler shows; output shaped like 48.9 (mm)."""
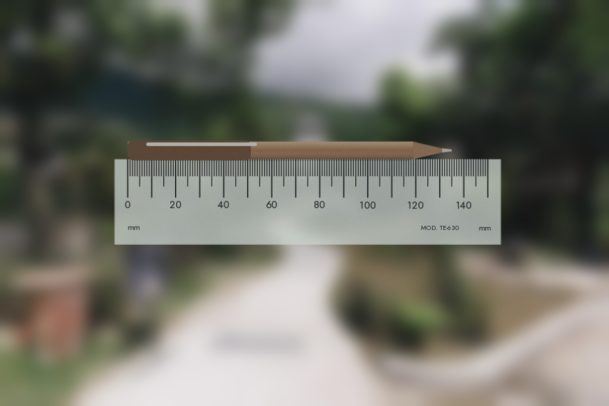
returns 135 (mm)
